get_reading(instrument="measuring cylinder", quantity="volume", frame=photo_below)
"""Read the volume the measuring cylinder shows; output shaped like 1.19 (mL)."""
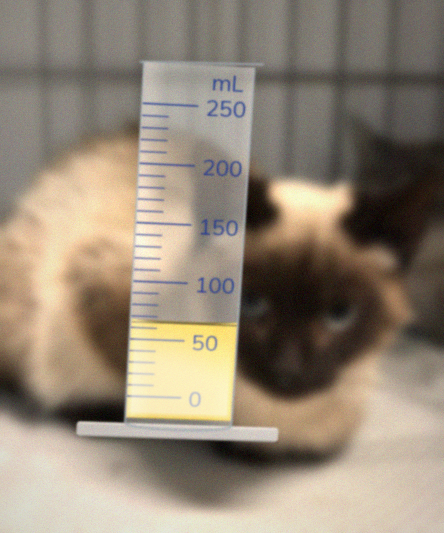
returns 65 (mL)
